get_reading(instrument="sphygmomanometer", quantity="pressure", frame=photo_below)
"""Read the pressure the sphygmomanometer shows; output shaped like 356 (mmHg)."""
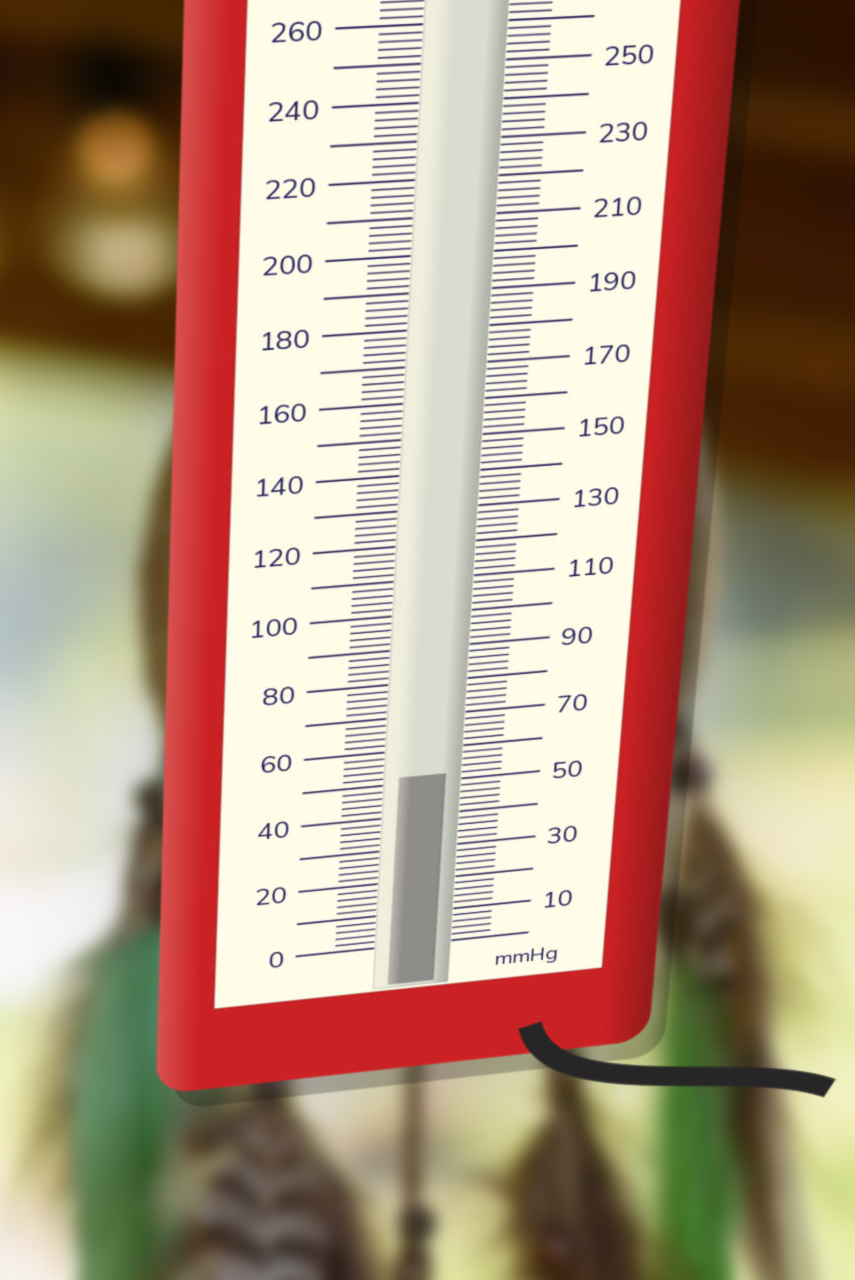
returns 52 (mmHg)
